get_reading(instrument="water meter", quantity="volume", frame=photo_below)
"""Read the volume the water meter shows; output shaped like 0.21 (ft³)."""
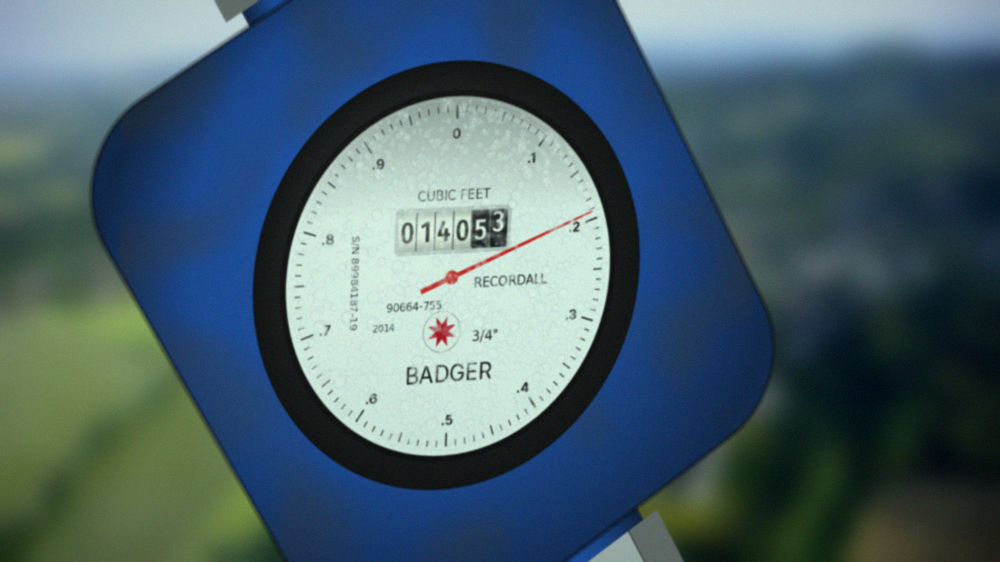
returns 14053.19 (ft³)
